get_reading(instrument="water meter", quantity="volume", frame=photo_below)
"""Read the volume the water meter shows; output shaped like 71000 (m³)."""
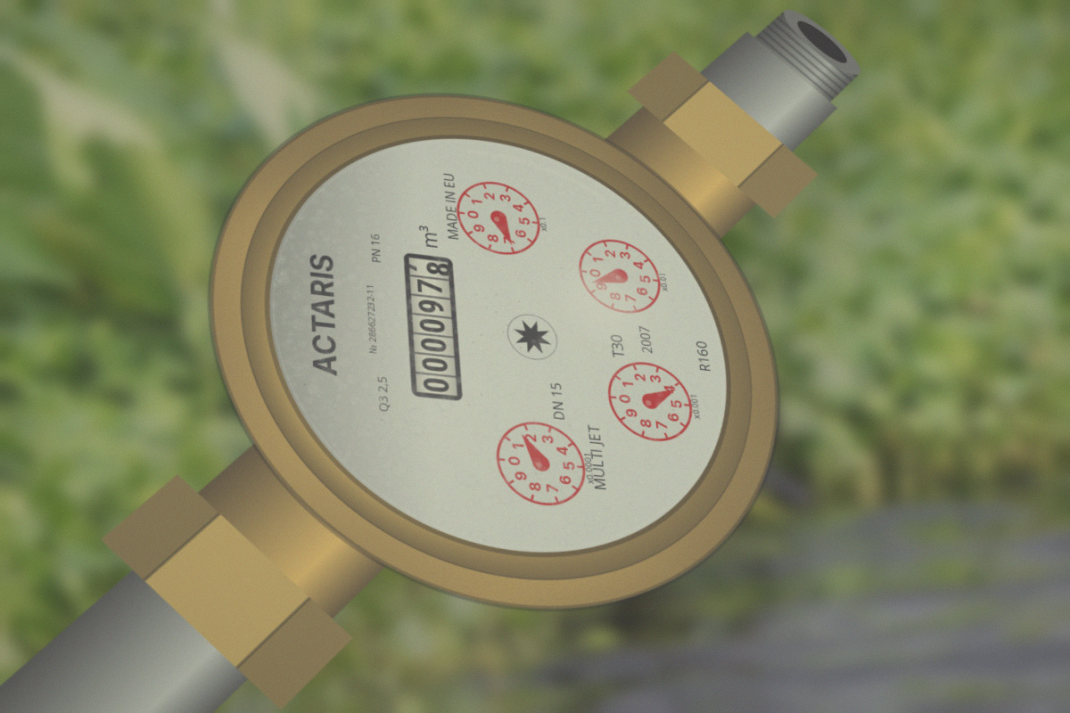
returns 977.6941 (m³)
